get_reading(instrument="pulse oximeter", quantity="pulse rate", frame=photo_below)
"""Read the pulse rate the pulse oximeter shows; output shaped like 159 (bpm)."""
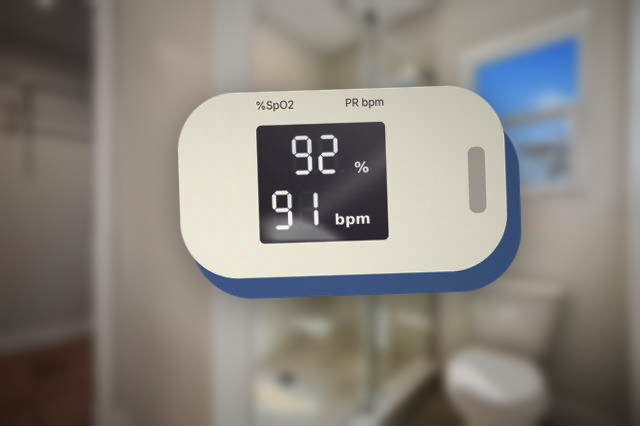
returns 91 (bpm)
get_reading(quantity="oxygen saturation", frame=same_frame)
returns 92 (%)
